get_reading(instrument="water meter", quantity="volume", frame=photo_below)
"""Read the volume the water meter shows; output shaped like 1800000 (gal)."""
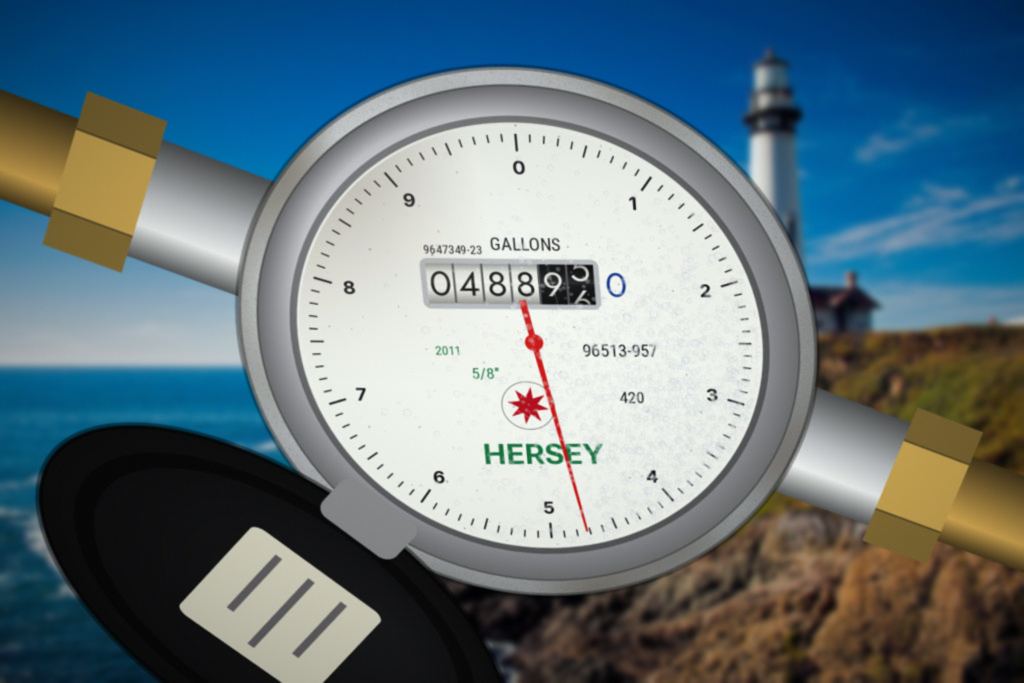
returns 488954.7 (gal)
